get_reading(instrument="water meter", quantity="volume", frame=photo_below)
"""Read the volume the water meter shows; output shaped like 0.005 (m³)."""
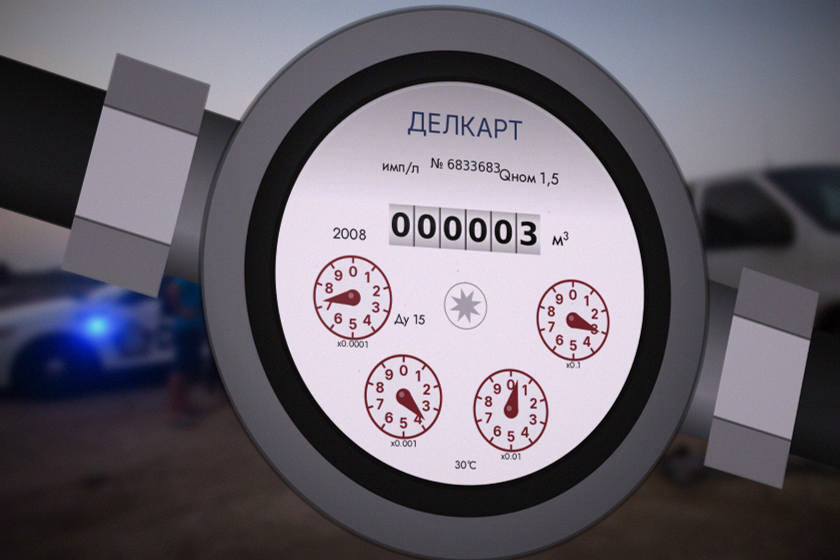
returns 3.3037 (m³)
